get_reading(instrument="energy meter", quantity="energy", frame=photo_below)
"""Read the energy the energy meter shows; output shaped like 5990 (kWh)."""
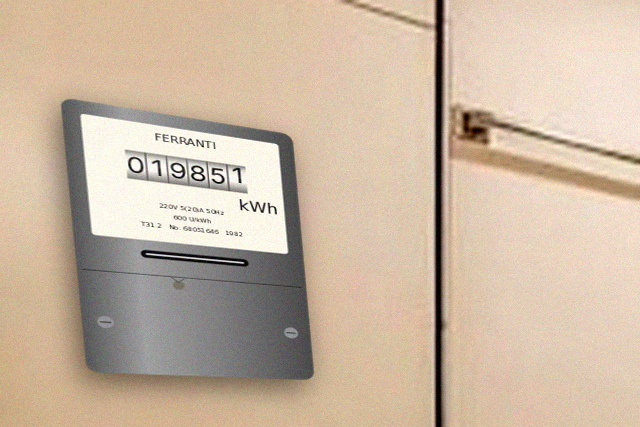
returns 19851 (kWh)
